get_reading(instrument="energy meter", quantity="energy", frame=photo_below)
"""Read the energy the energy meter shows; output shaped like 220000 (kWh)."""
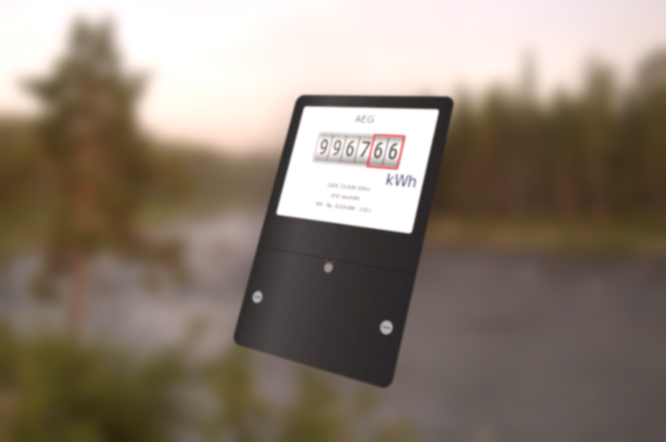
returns 9967.66 (kWh)
